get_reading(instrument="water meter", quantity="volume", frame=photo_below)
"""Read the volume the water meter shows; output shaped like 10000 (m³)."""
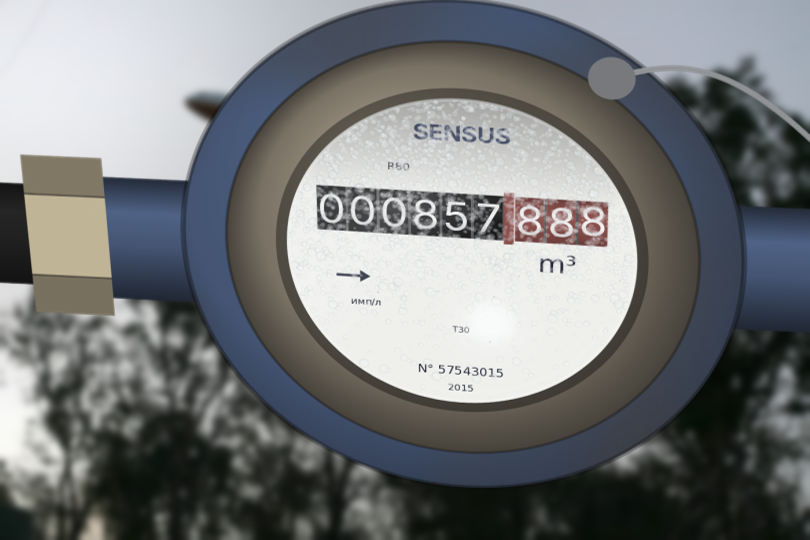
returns 857.888 (m³)
